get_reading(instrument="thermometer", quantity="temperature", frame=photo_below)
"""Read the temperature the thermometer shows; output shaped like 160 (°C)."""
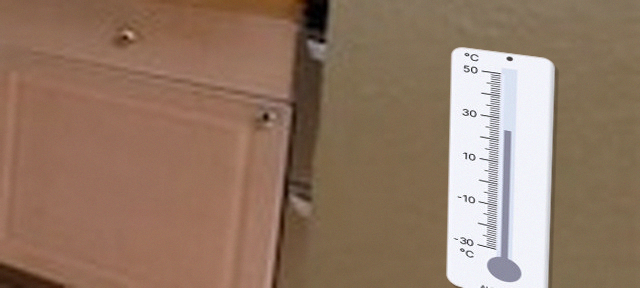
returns 25 (°C)
